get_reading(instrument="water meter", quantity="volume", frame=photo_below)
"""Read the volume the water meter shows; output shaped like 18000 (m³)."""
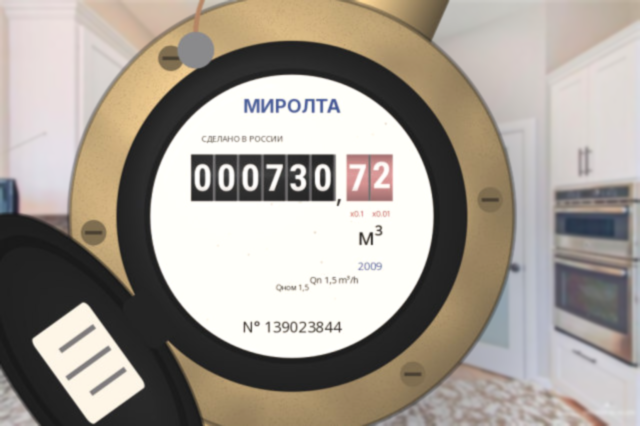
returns 730.72 (m³)
